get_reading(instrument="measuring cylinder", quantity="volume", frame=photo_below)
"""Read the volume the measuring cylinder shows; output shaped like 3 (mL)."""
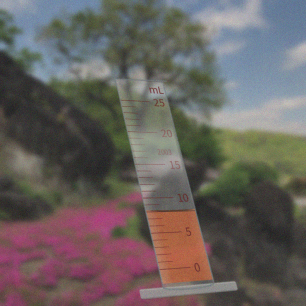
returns 8 (mL)
